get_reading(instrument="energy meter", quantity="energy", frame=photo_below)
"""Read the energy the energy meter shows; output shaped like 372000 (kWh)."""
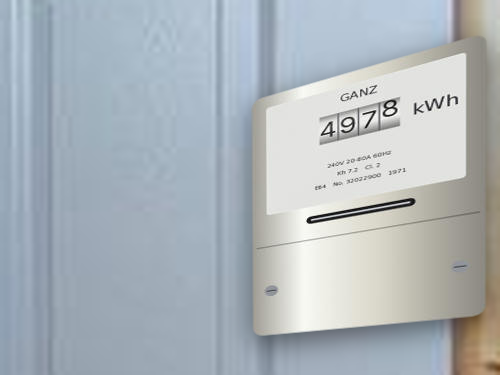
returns 4978 (kWh)
